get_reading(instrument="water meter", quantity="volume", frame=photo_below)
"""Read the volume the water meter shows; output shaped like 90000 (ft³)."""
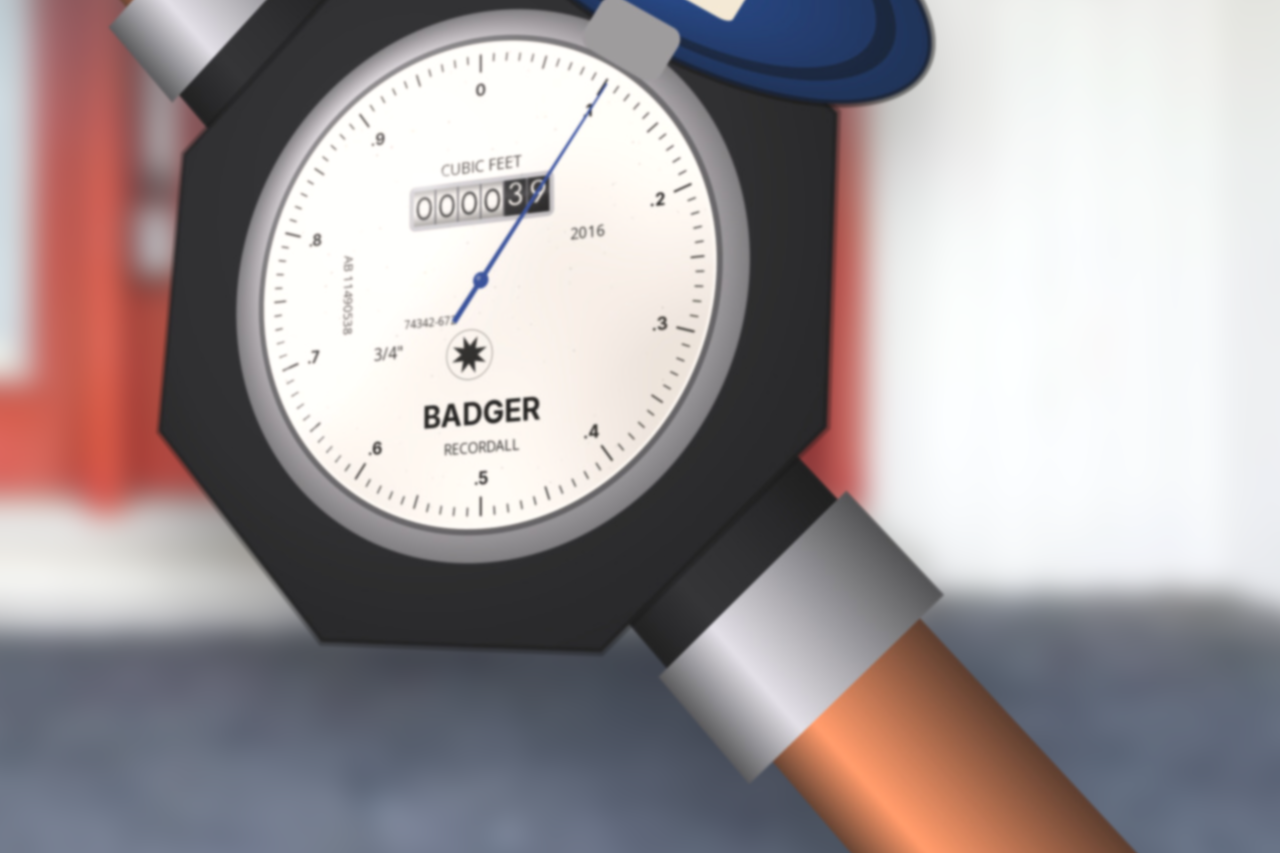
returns 39.10 (ft³)
